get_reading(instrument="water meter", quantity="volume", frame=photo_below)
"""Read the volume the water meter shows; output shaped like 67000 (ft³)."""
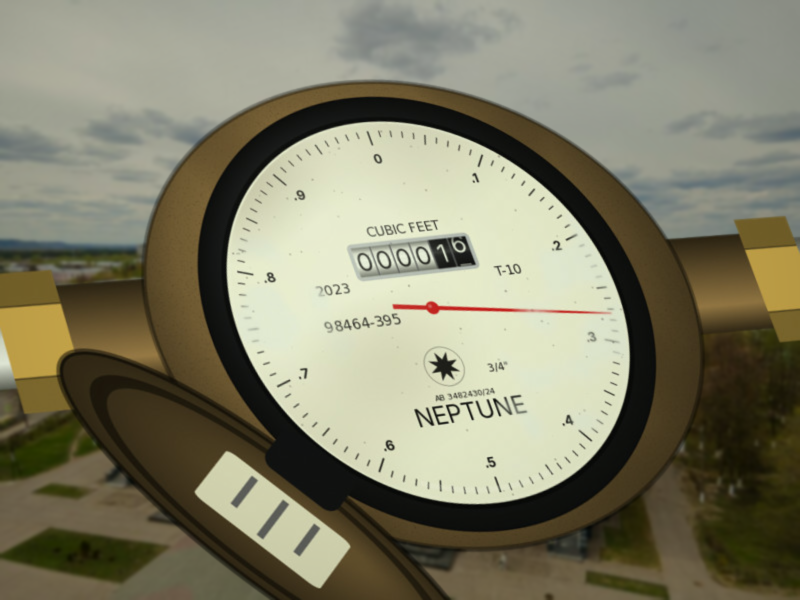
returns 16.27 (ft³)
